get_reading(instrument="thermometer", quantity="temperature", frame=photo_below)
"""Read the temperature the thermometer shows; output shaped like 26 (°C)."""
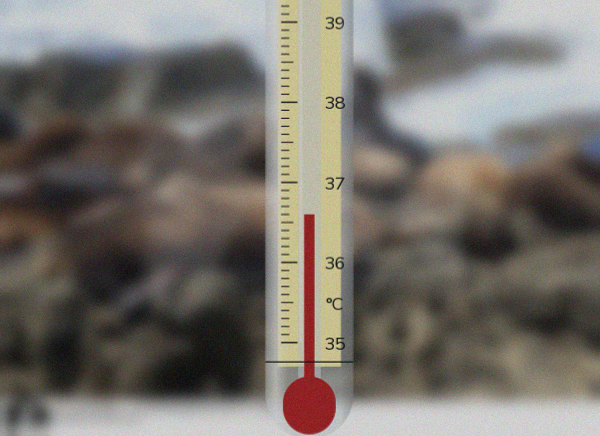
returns 36.6 (°C)
